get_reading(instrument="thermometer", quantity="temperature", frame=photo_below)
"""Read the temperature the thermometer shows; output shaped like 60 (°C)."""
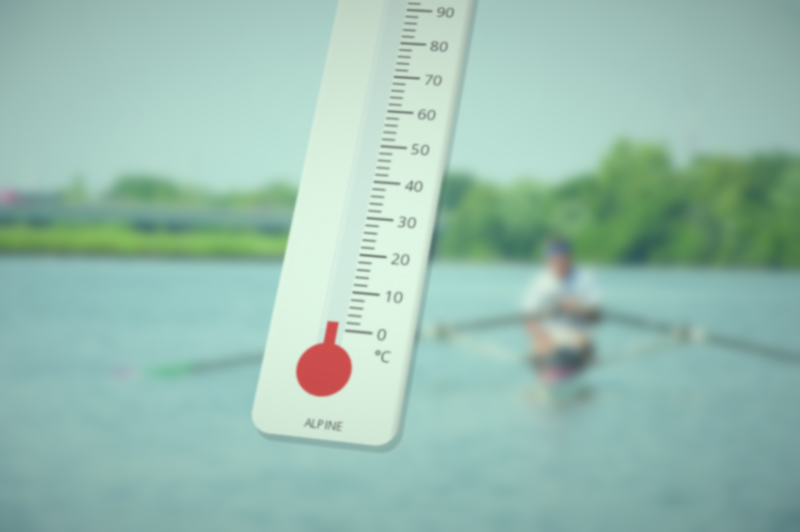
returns 2 (°C)
